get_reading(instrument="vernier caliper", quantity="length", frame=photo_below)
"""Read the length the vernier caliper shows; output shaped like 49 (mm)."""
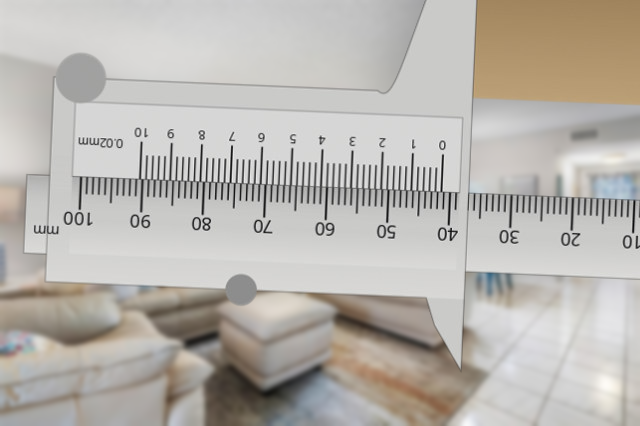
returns 41.4 (mm)
